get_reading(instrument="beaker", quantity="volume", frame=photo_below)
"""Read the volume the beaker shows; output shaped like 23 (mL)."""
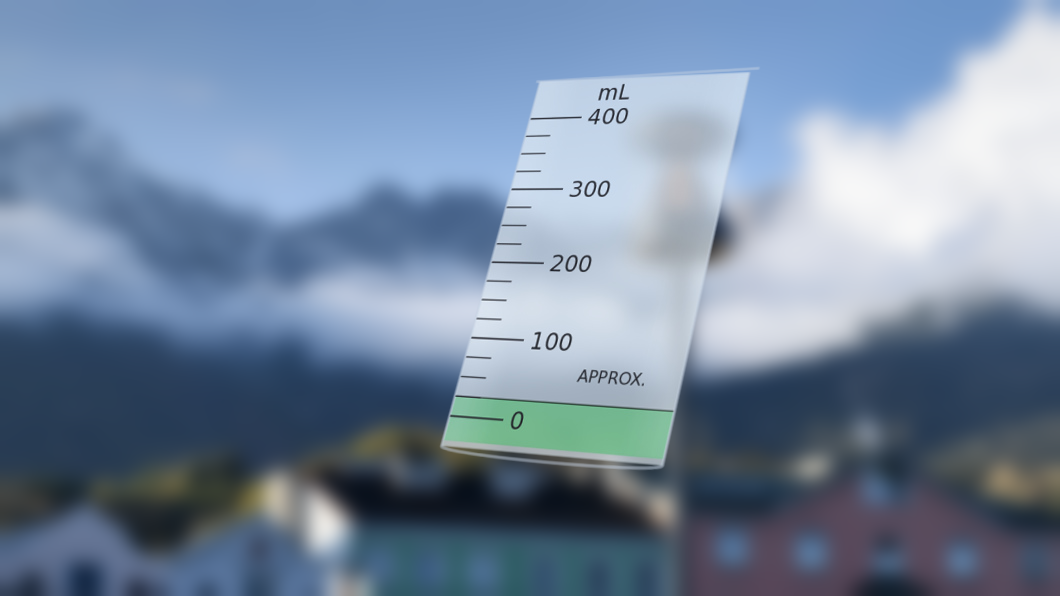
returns 25 (mL)
